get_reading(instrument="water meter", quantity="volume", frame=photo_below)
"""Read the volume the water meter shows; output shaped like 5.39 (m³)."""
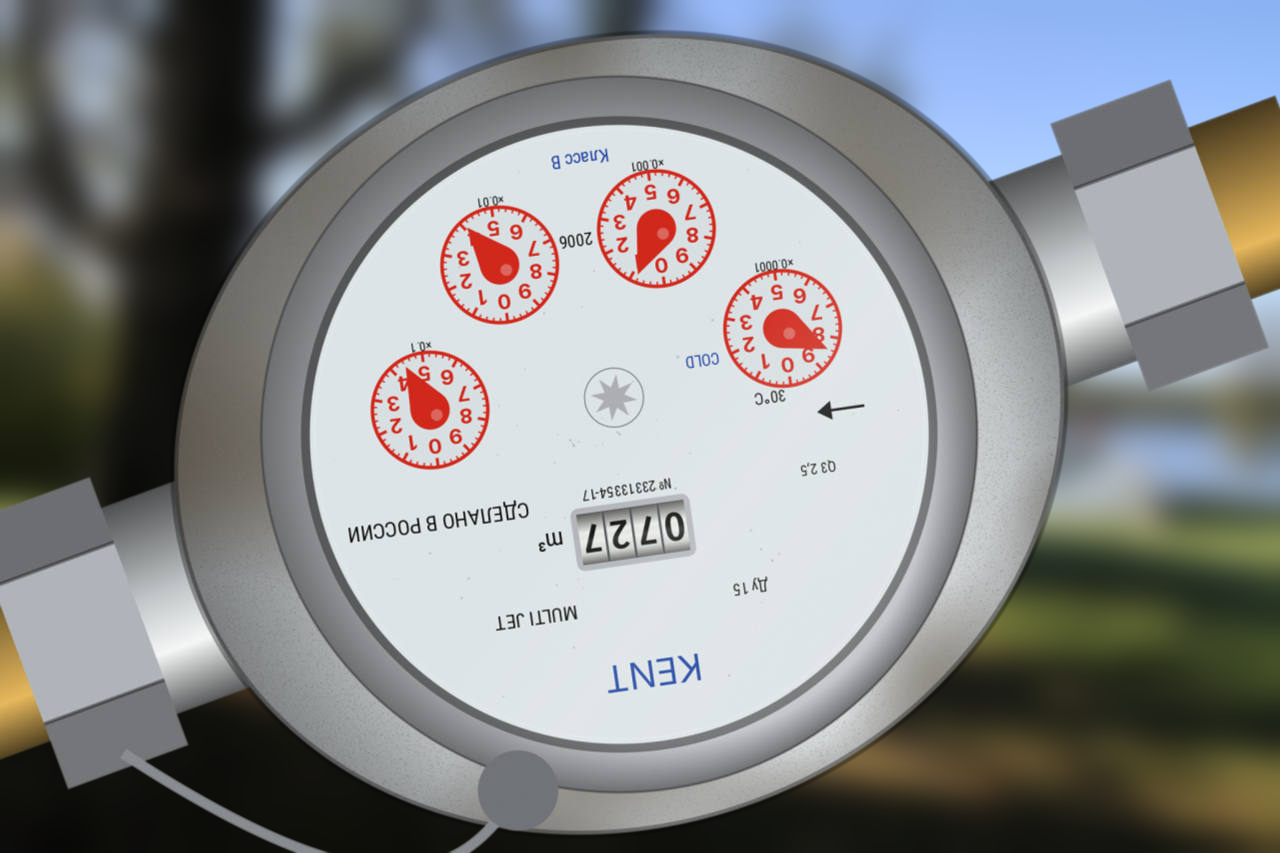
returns 727.4408 (m³)
